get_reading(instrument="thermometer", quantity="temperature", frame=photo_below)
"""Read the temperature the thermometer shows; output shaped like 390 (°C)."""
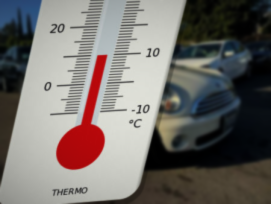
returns 10 (°C)
